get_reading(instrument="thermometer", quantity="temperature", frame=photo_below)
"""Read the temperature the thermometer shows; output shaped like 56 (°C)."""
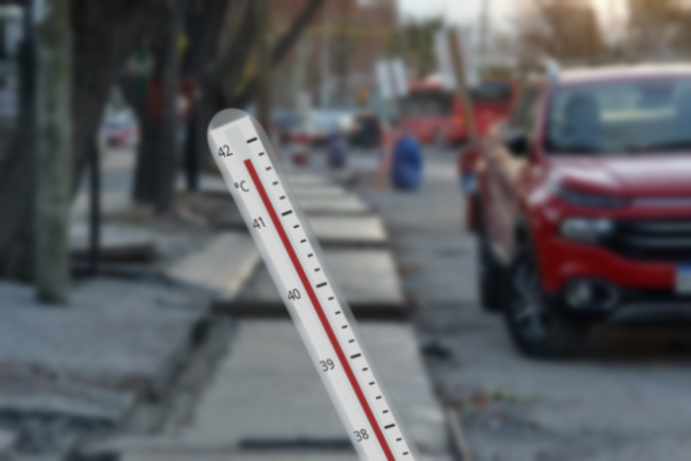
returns 41.8 (°C)
